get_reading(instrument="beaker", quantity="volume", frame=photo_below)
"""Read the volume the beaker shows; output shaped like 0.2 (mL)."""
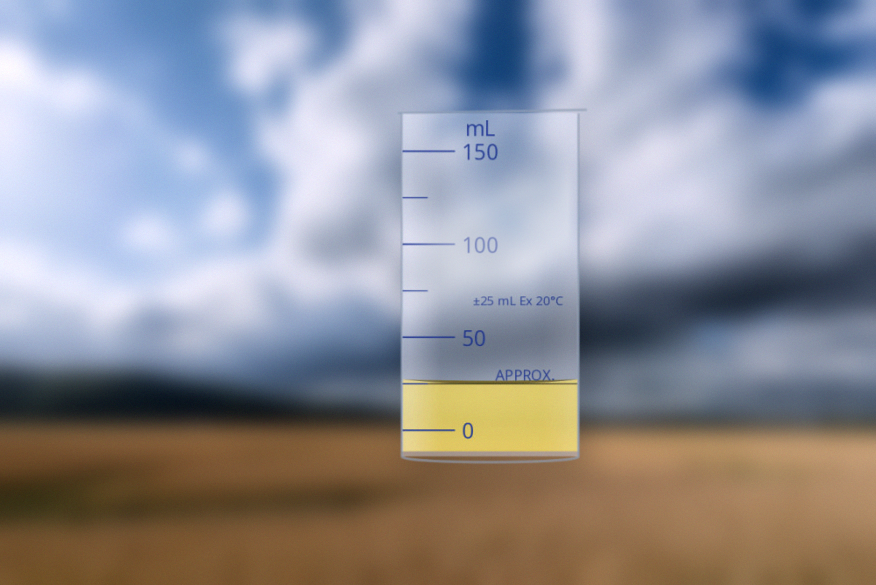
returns 25 (mL)
